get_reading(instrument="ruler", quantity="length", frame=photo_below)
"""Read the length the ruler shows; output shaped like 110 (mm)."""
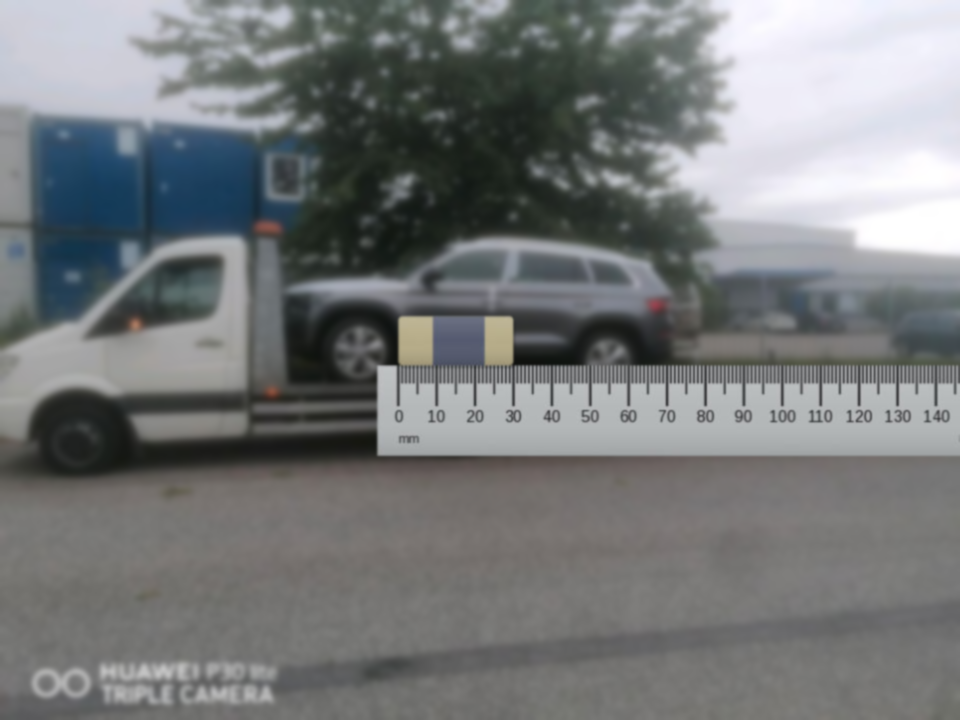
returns 30 (mm)
